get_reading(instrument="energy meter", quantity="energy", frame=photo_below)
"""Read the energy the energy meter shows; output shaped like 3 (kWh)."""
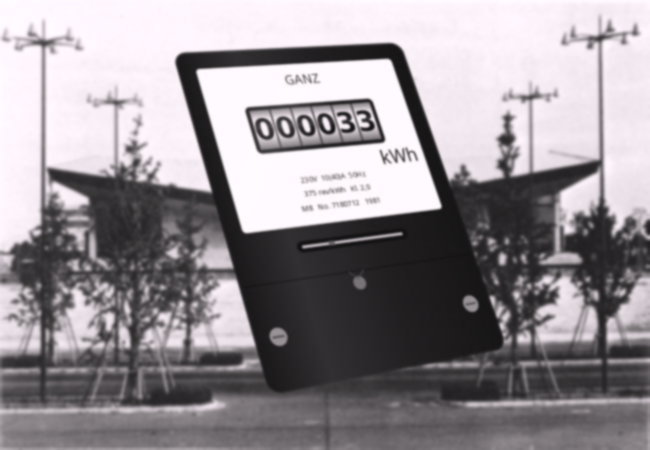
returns 33 (kWh)
